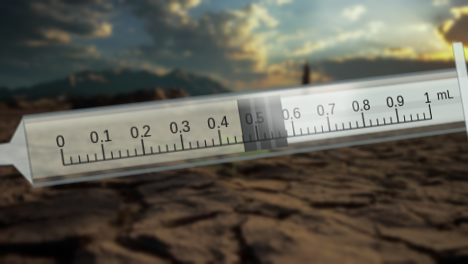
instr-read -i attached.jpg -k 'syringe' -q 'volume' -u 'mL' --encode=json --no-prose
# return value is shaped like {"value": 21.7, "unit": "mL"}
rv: {"value": 0.46, "unit": "mL"}
